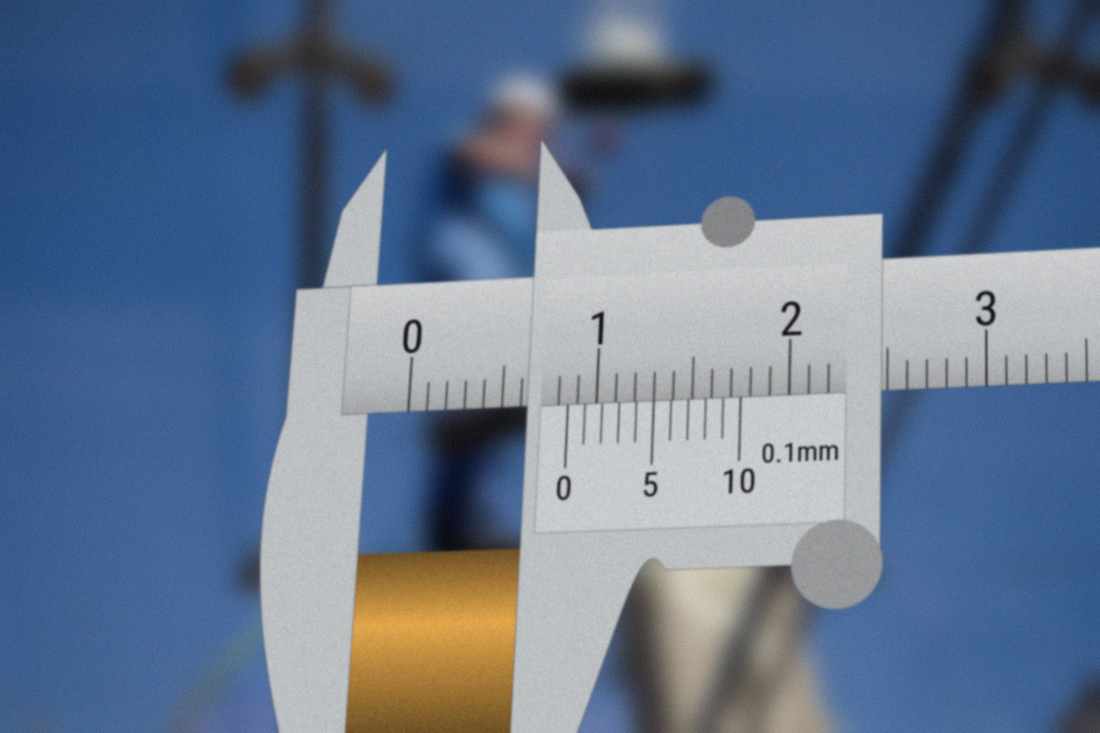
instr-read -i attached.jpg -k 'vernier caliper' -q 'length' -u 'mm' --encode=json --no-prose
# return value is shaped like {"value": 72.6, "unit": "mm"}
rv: {"value": 8.5, "unit": "mm"}
